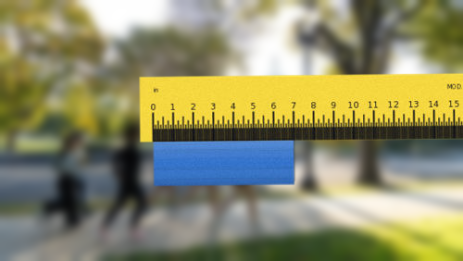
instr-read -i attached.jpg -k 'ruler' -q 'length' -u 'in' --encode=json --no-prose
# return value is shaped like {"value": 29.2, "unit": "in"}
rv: {"value": 7, "unit": "in"}
